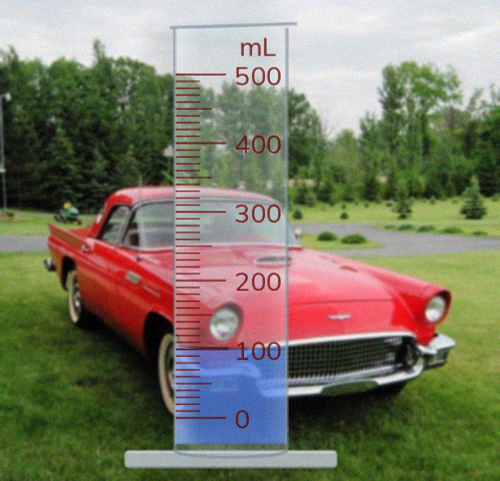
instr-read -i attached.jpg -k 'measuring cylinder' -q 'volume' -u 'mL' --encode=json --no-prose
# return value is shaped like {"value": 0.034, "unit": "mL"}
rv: {"value": 100, "unit": "mL"}
